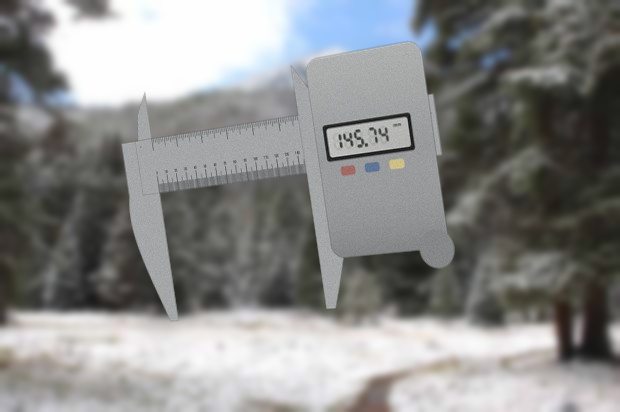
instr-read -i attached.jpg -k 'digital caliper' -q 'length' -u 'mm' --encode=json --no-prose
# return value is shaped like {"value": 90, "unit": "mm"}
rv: {"value": 145.74, "unit": "mm"}
